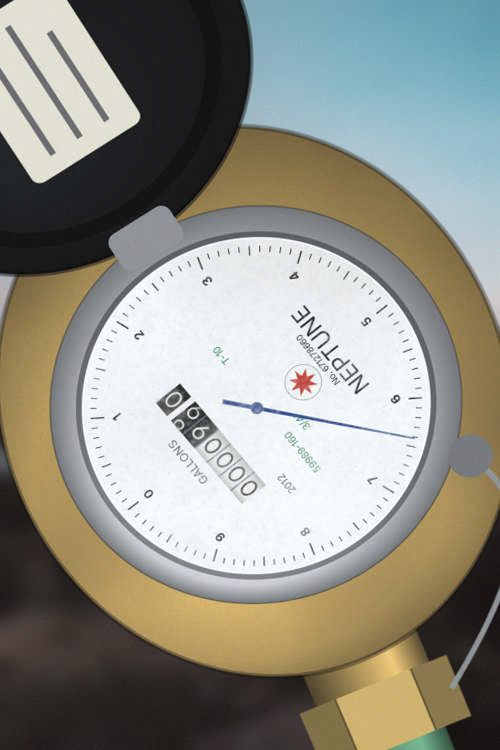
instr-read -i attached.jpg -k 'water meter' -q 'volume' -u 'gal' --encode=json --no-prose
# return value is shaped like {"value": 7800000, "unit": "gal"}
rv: {"value": 986.4, "unit": "gal"}
